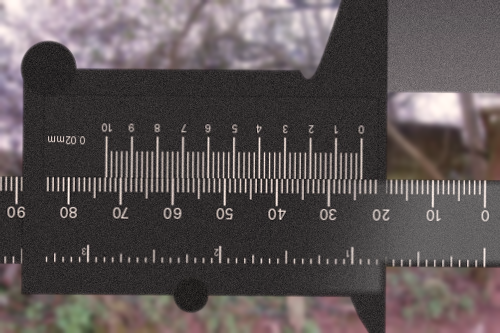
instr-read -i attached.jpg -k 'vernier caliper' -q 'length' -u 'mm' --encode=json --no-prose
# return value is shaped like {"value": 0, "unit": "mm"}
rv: {"value": 23.8, "unit": "mm"}
